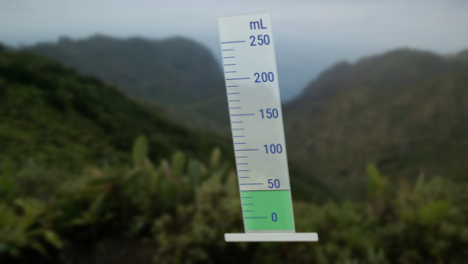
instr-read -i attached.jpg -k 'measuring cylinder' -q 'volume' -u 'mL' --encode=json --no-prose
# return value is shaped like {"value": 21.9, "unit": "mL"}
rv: {"value": 40, "unit": "mL"}
